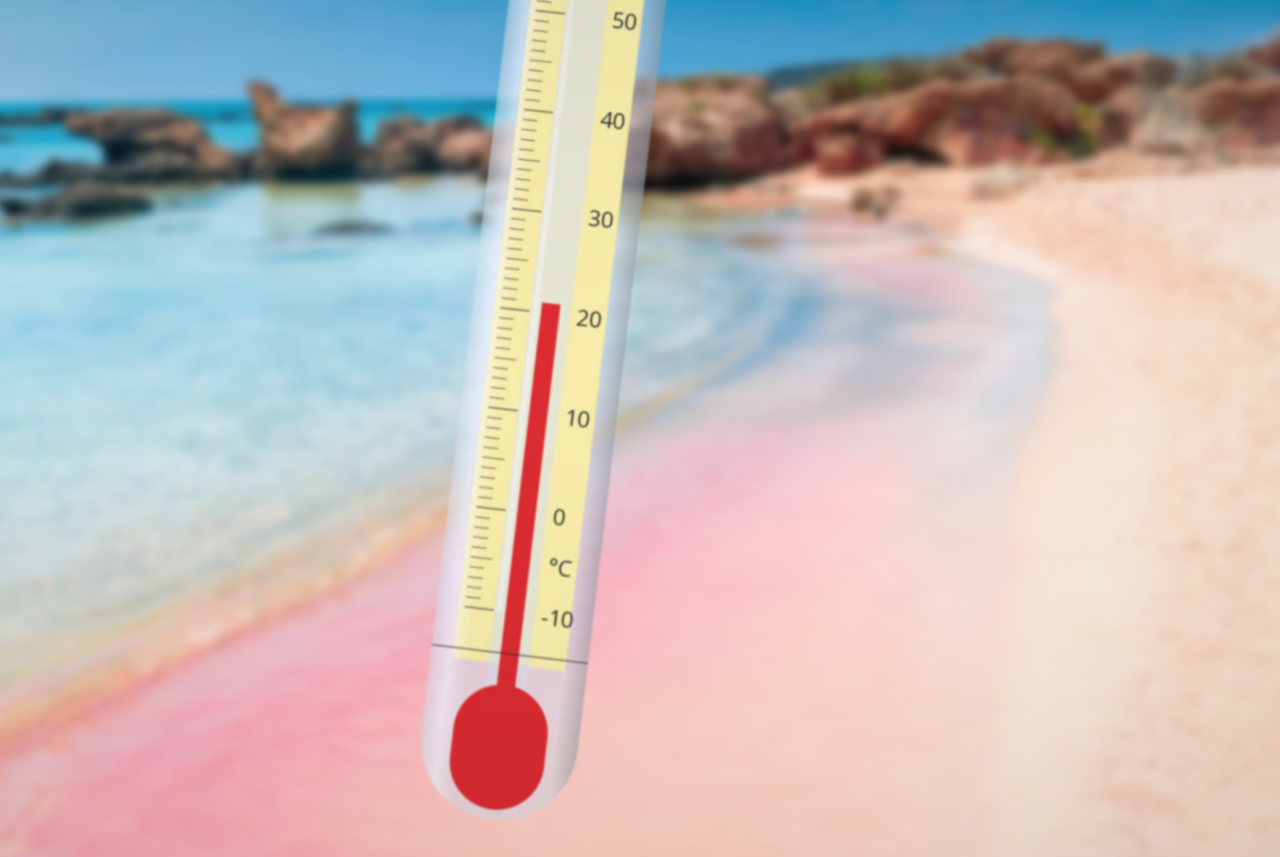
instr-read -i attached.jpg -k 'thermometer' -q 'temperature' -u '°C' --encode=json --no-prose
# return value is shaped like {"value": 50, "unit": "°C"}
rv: {"value": 21, "unit": "°C"}
